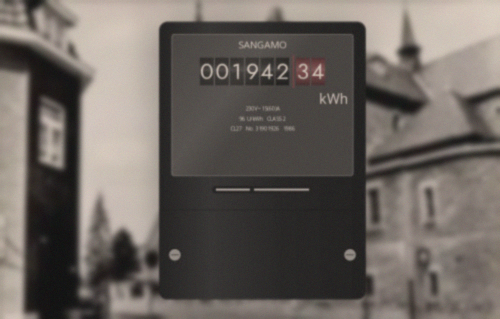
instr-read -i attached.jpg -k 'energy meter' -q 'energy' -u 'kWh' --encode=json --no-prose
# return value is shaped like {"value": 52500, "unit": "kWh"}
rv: {"value": 1942.34, "unit": "kWh"}
